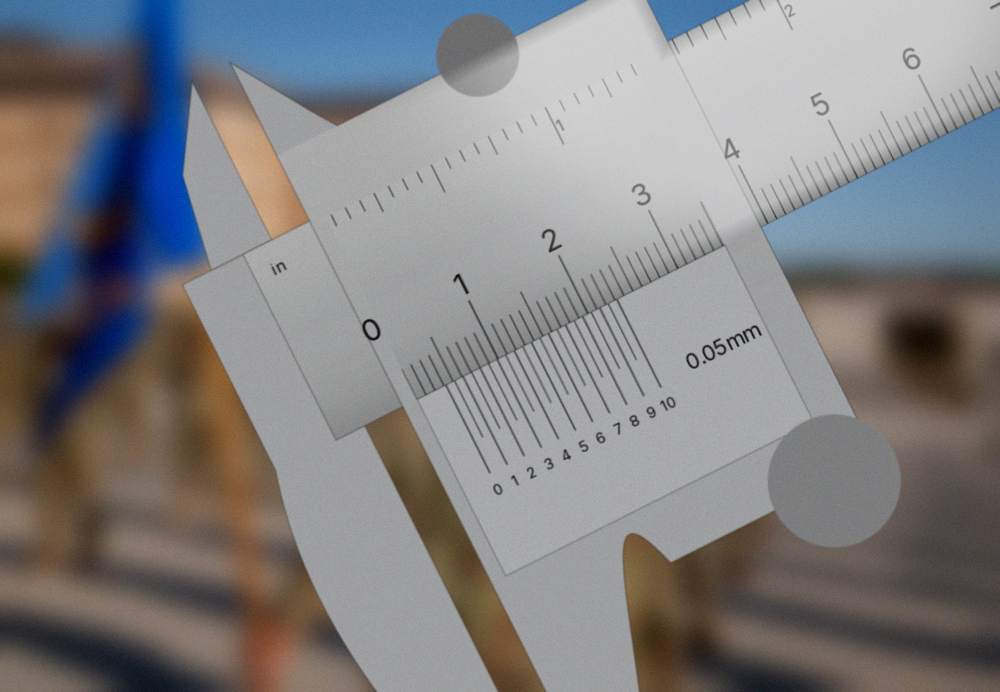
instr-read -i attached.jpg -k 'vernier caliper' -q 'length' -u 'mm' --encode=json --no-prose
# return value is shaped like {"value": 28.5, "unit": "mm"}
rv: {"value": 4.2, "unit": "mm"}
